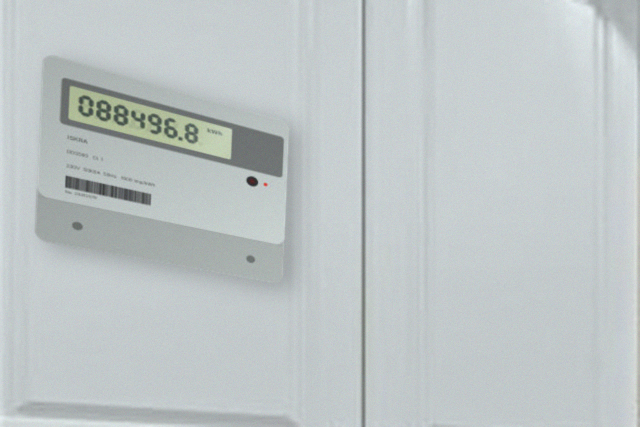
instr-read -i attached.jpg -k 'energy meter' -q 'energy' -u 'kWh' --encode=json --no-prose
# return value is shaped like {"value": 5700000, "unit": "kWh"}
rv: {"value": 88496.8, "unit": "kWh"}
